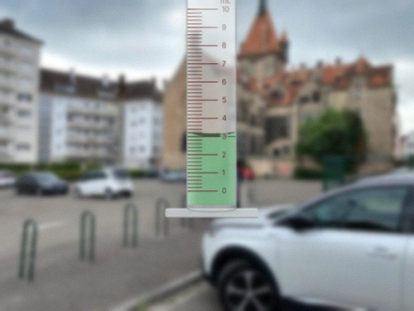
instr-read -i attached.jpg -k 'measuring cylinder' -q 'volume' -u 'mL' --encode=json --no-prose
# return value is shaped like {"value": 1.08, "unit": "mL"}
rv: {"value": 3, "unit": "mL"}
